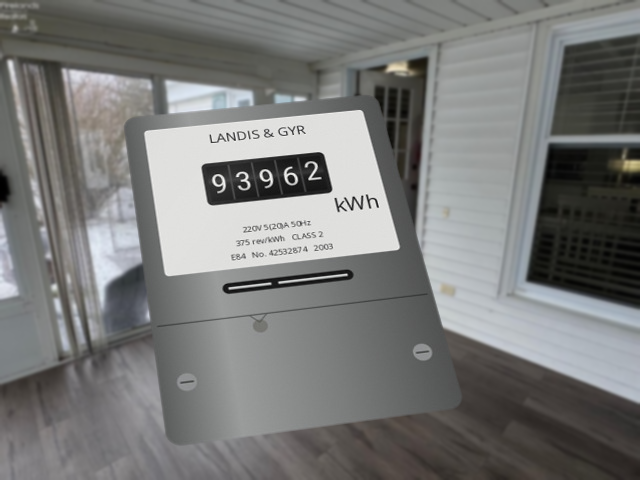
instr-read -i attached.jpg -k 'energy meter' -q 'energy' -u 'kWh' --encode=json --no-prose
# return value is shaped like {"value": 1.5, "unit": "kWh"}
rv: {"value": 93962, "unit": "kWh"}
